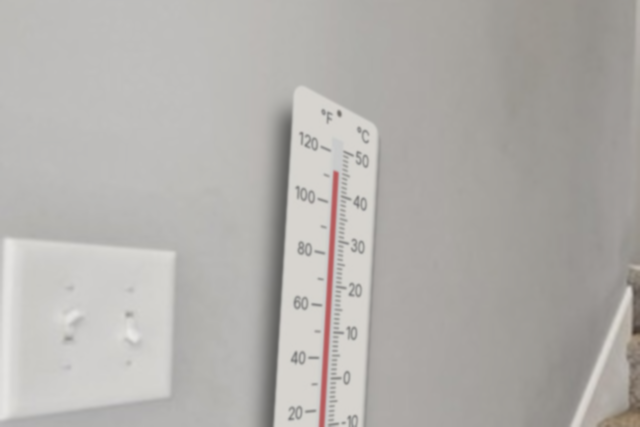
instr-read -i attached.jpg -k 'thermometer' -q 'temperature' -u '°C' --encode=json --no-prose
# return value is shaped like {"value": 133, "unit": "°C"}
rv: {"value": 45, "unit": "°C"}
